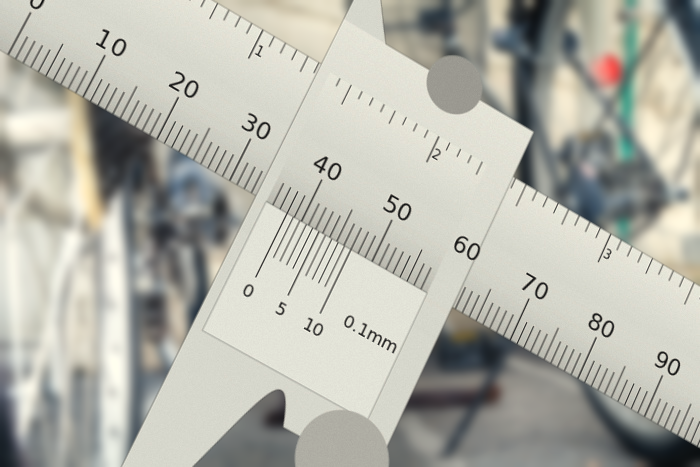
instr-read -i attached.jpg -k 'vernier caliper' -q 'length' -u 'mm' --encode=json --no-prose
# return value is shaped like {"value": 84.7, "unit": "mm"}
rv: {"value": 38.0, "unit": "mm"}
